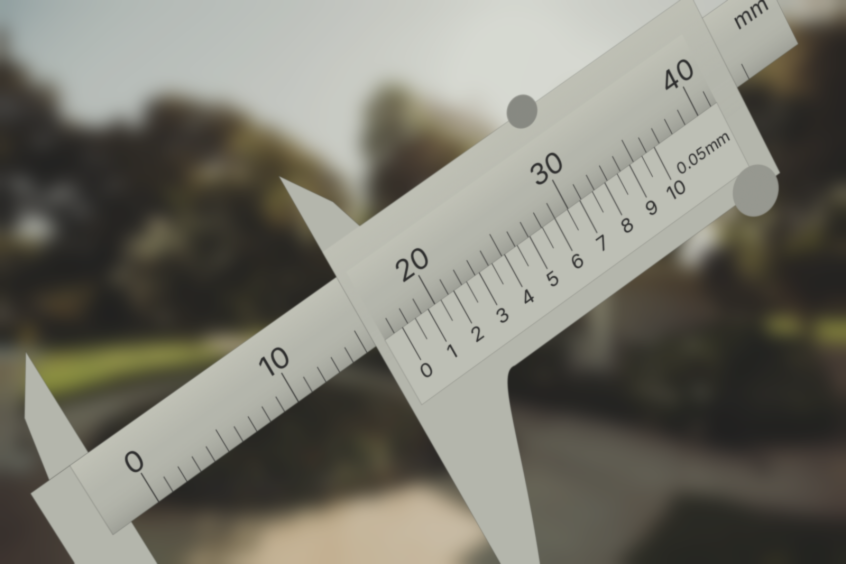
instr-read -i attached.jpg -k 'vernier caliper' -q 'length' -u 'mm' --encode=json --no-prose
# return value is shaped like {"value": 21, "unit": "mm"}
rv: {"value": 17.6, "unit": "mm"}
